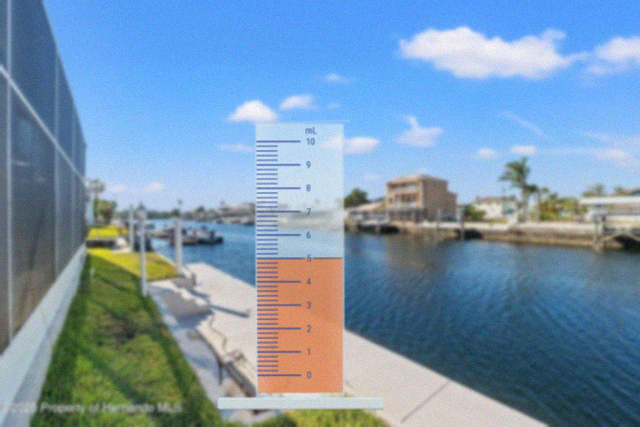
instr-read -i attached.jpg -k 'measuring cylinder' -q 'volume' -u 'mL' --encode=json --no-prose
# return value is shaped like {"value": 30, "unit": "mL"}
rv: {"value": 5, "unit": "mL"}
